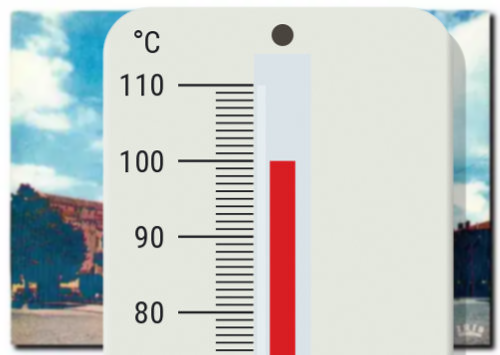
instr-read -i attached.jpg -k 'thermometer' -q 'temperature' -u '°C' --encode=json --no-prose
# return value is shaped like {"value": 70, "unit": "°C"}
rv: {"value": 100, "unit": "°C"}
